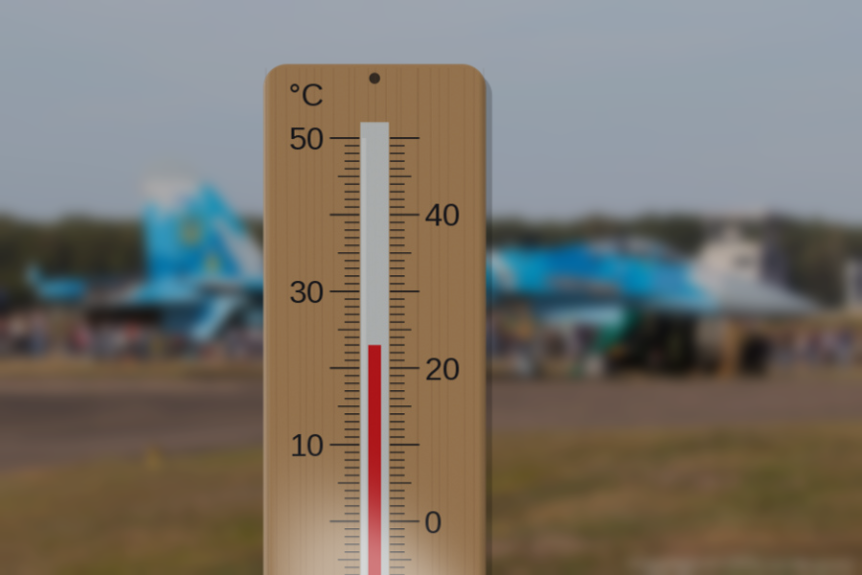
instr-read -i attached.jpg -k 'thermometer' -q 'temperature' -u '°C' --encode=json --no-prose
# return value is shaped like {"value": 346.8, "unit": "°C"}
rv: {"value": 23, "unit": "°C"}
